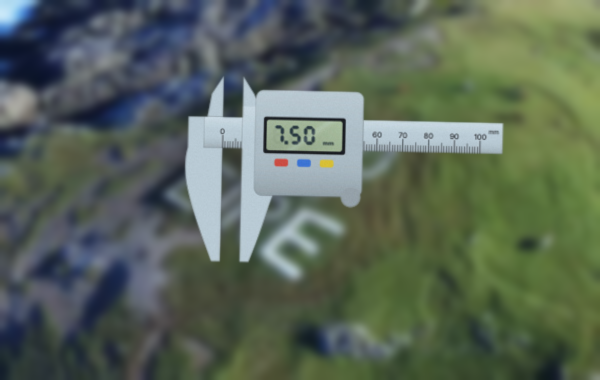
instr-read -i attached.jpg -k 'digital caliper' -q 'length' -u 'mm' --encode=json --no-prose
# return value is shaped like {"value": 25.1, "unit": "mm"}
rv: {"value": 7.50, "unit": "mm"}
